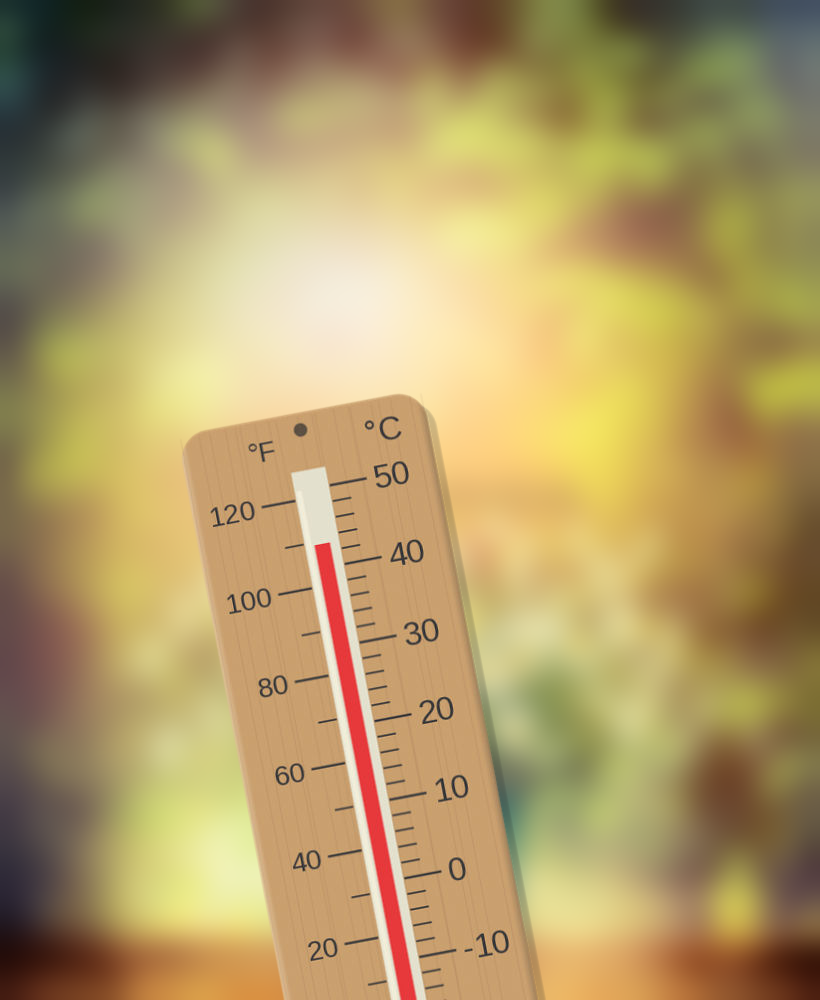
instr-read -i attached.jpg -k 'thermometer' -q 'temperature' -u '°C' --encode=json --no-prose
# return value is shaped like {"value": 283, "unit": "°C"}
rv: {"value": 43, "unit": "°C"}
